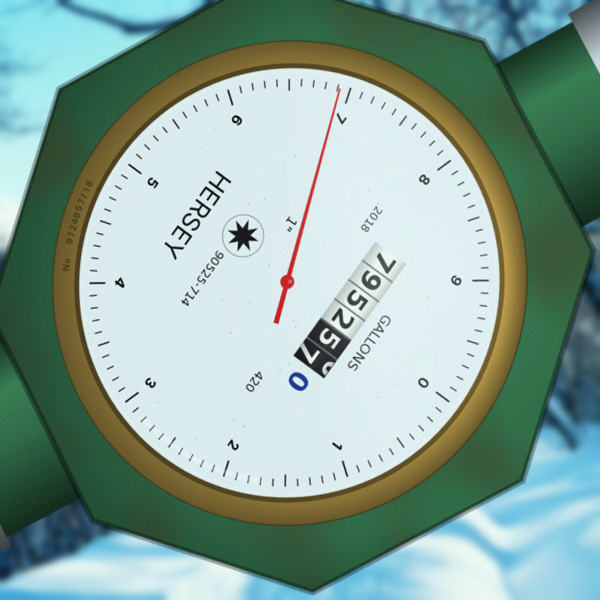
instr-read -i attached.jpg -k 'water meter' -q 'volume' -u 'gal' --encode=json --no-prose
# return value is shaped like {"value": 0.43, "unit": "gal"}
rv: {"value": 7952566.9, "unit": "gal"}
